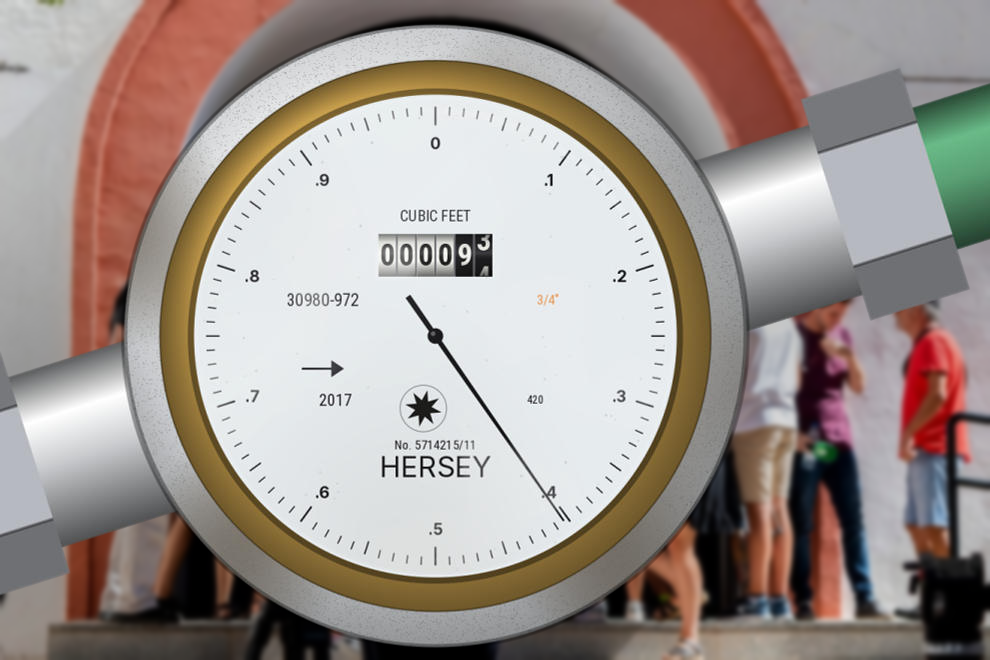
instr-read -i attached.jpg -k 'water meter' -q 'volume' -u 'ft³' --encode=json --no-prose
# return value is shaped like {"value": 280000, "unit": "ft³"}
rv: {"value": 93.40, "unit": "ft³"}
